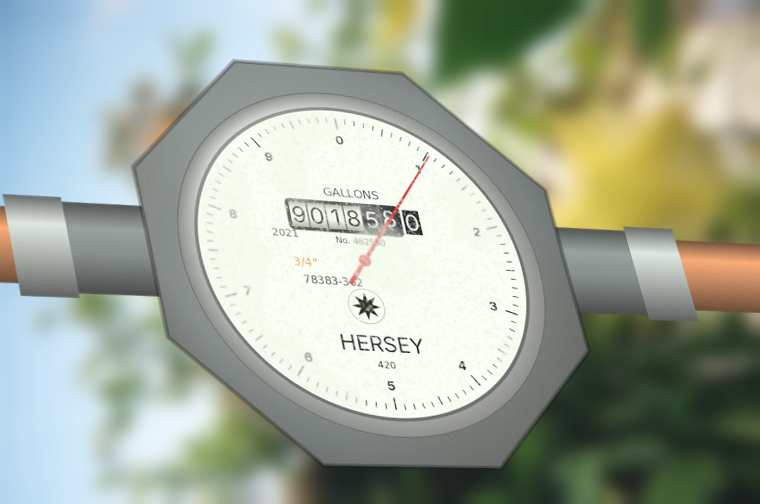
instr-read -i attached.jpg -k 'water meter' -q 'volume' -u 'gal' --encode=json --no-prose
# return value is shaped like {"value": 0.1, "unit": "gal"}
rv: {"value": 9018581.0, "unit": "gal"}
